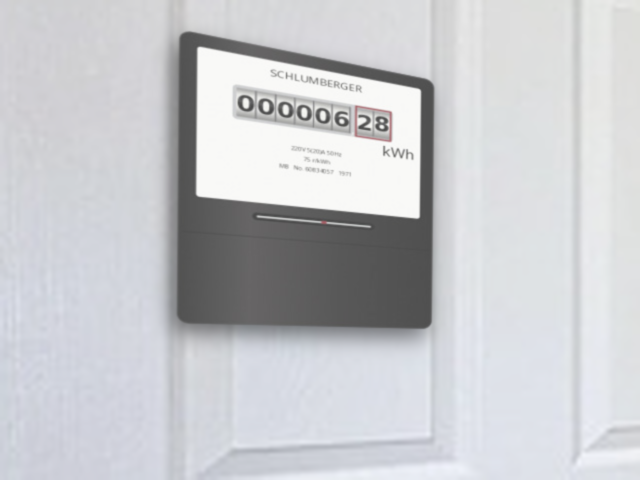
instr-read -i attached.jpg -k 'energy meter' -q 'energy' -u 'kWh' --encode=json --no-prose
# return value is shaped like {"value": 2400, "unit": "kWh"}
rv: {"value": 6.28, "unit": "kWh"}
